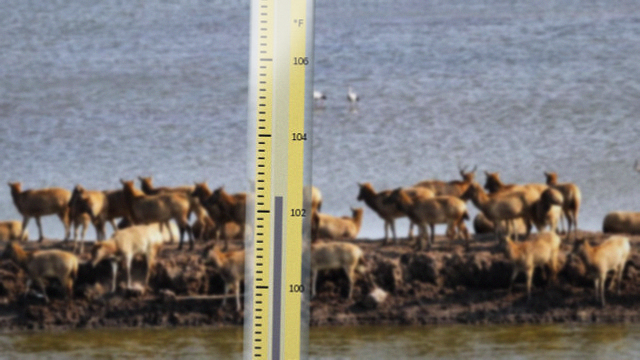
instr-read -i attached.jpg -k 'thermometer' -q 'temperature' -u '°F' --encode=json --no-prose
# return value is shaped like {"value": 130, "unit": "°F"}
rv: {"value": 102.4, "unit": "°F"}
